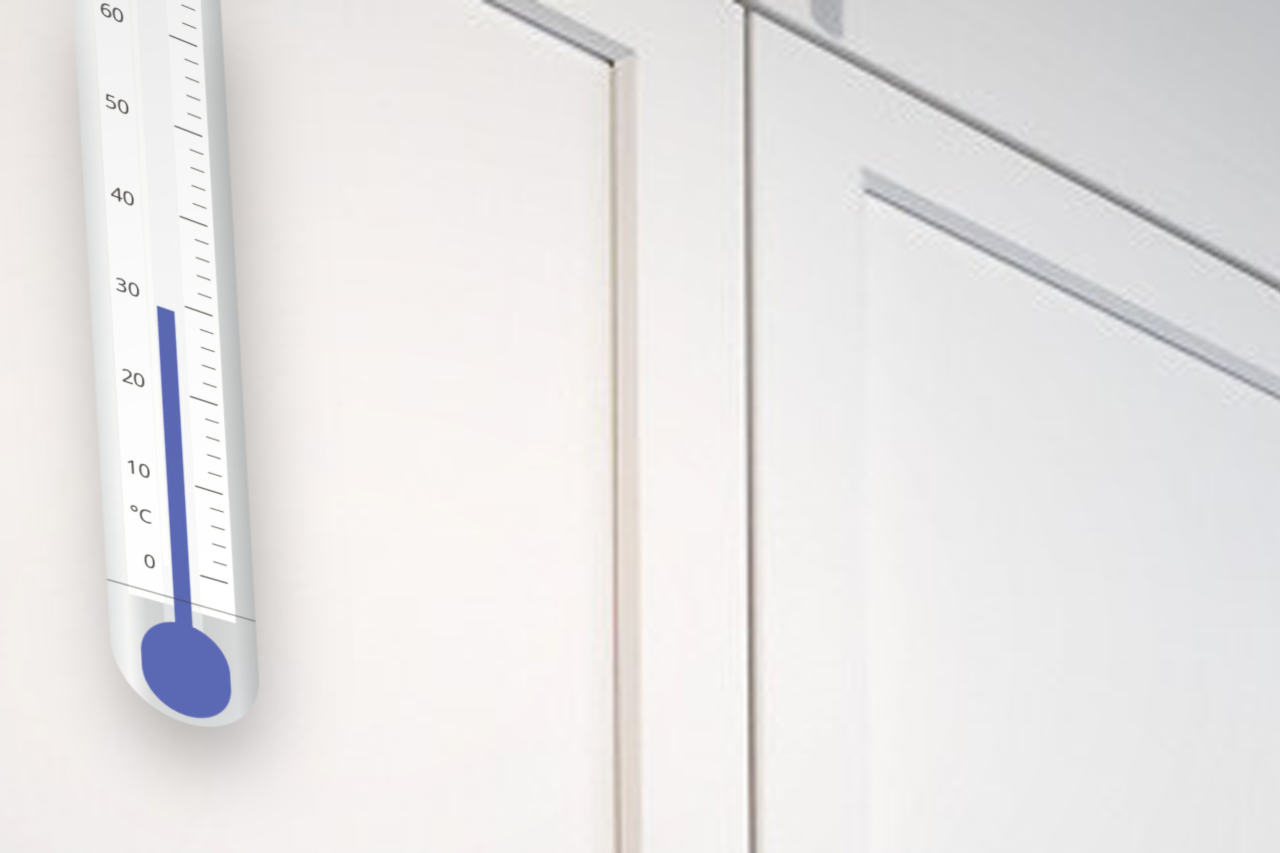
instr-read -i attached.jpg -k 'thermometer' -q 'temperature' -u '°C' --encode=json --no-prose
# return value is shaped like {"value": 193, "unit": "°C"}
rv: {"value": 29, "unit": "°C"}
